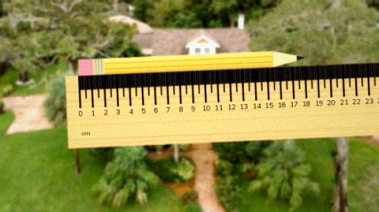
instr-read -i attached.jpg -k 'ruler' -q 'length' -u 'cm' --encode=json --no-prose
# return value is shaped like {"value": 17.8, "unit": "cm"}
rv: {"value": 18, "unit": "cm"}
